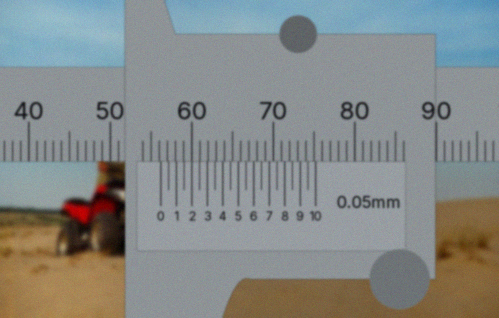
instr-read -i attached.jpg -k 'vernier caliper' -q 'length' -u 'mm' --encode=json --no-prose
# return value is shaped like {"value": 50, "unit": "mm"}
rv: {"value": 56.2, "unit": "mm"}
